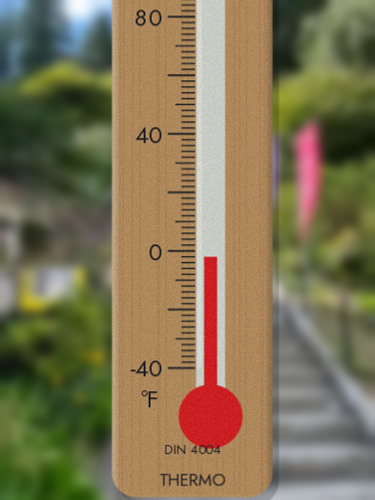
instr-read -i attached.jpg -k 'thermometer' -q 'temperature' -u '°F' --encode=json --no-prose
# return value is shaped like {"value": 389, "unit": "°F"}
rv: {"value": -2, "unit": "°F"}
